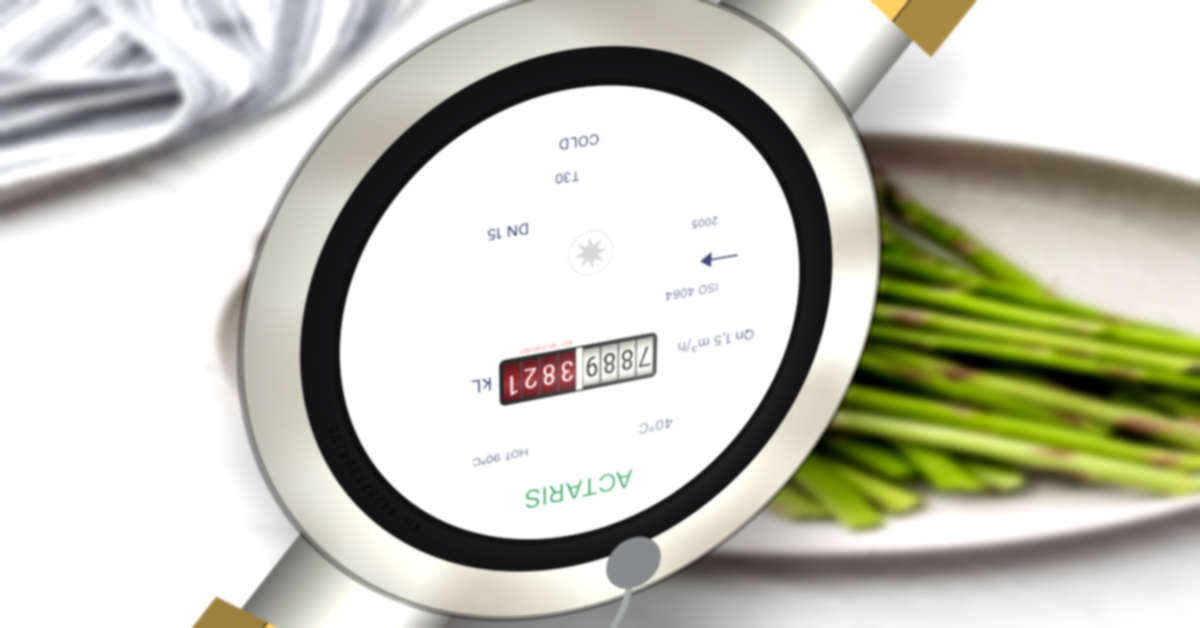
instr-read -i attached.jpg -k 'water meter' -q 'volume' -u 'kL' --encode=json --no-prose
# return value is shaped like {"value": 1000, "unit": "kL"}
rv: {"value": 7889.3821, "unit": "kL"}
